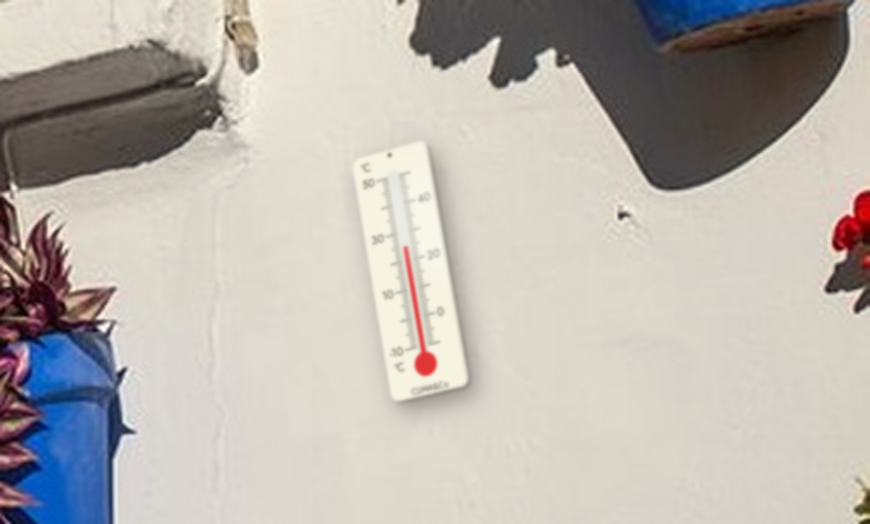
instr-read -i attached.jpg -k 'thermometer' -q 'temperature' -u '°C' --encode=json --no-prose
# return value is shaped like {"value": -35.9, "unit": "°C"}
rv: {"value": 25, "unit": "°C"}
